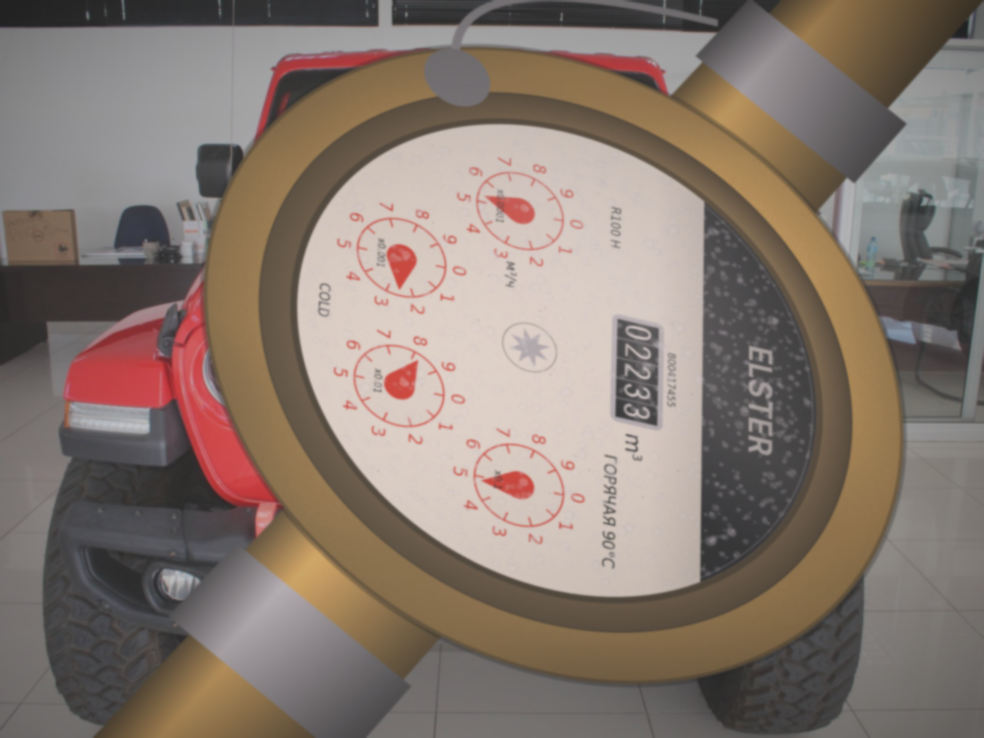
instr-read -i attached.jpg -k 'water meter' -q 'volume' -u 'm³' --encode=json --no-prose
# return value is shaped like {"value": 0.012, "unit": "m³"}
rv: {"value": 2233.4825, "unit": "m³"}
